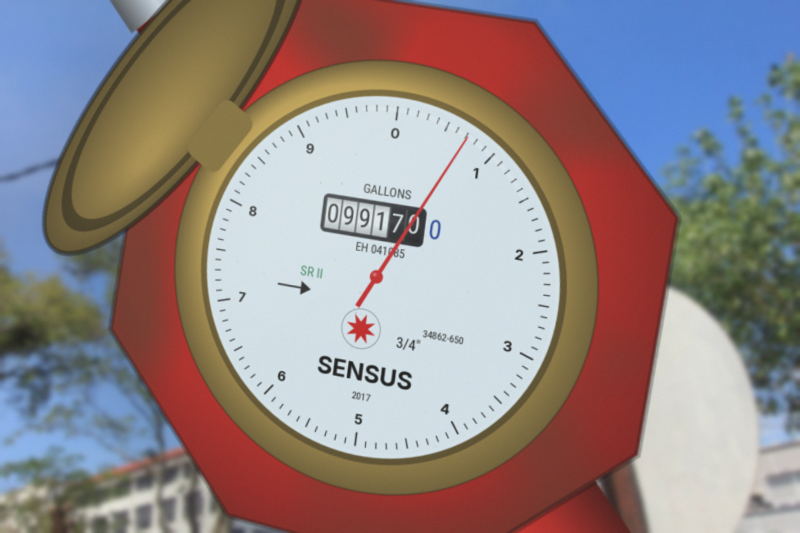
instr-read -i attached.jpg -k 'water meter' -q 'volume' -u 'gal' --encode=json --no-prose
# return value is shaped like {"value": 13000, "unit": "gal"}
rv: {"value": 991700.7, "unit": "gal"}
